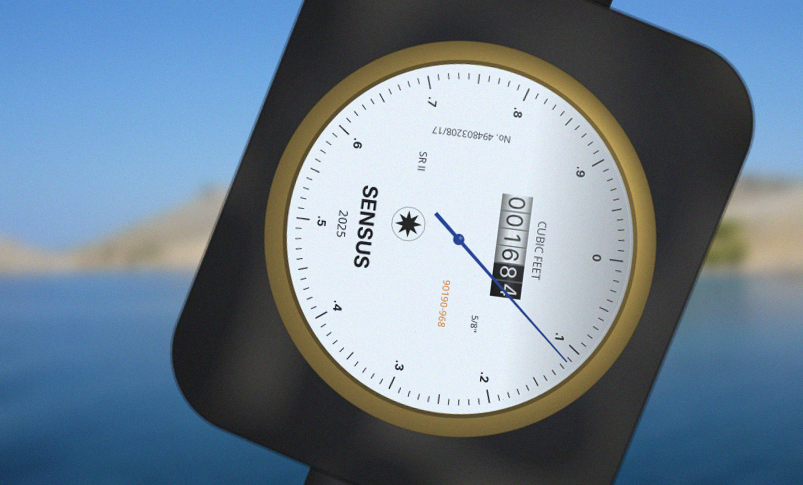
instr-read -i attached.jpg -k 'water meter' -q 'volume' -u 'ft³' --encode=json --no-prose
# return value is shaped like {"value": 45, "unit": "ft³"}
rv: {"value": 1684.11, "unit": "ft³"}
